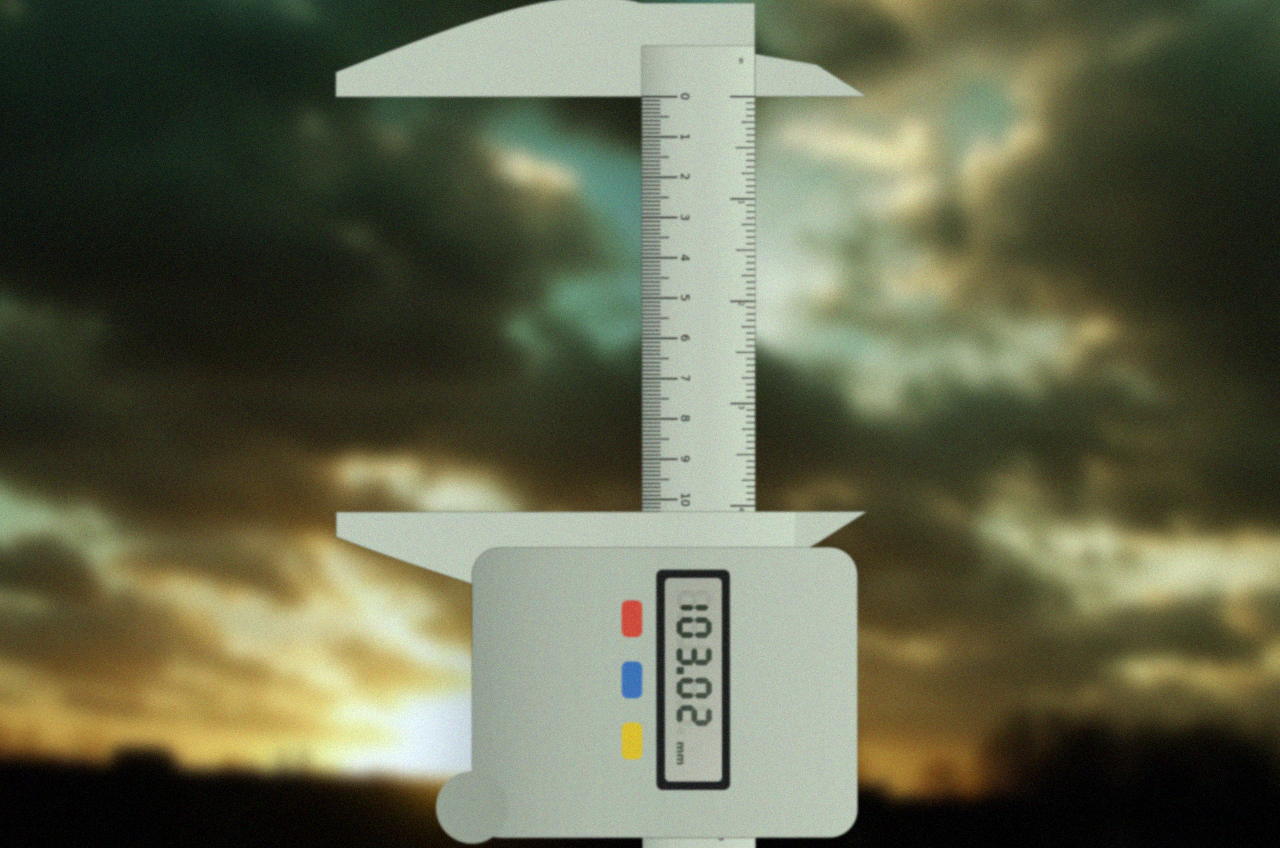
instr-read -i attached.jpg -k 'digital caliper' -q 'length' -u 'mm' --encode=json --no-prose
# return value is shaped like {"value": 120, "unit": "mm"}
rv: {"value": 103.02, "unit": "mm"}
